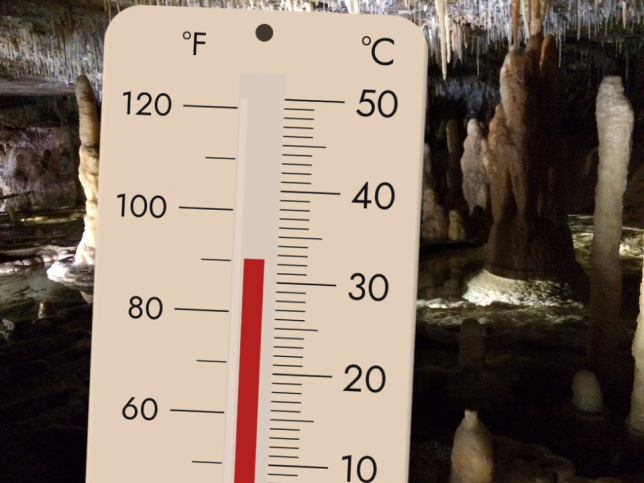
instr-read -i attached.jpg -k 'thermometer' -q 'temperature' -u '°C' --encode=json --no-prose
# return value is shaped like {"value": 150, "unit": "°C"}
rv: {"value": 32.5, "unit": "°C"}
